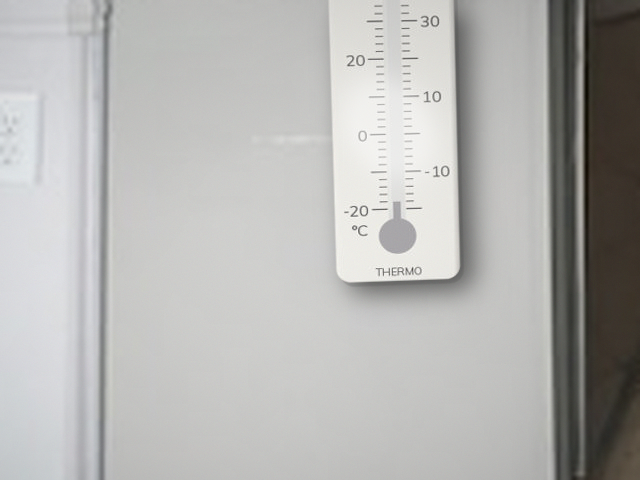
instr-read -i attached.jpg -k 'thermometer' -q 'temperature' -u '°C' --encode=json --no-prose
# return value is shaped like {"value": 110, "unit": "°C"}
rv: {"value": -18, "unit": "°C"}
